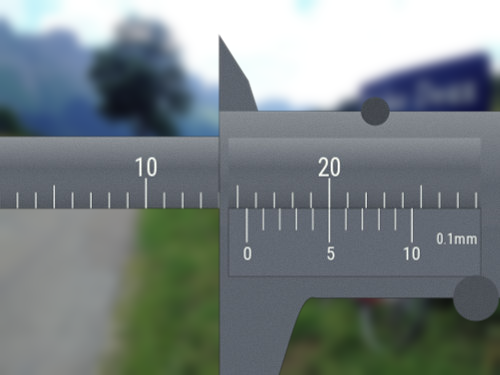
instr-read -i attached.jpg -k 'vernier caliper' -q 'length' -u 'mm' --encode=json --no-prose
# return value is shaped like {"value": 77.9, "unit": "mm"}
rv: {"value": 15.5, "unit": "mm"}
